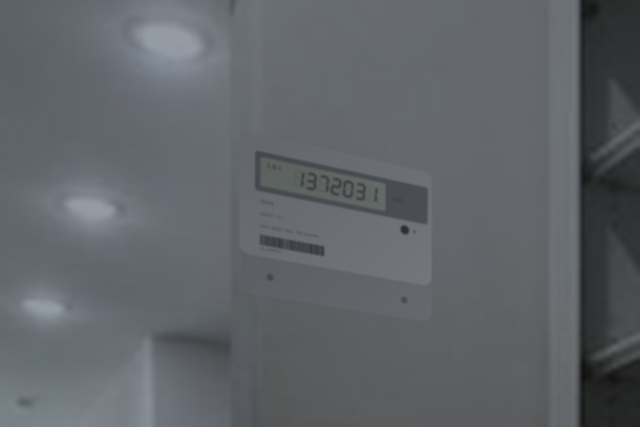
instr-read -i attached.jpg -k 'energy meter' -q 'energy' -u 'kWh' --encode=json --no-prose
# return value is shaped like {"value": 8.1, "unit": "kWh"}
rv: {"value": 1372031, "unit": "kWh"}
